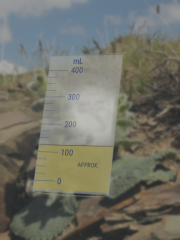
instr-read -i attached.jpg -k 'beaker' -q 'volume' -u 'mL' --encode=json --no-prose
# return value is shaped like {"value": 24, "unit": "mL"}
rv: {"value": 125, "unit": "mL"}
